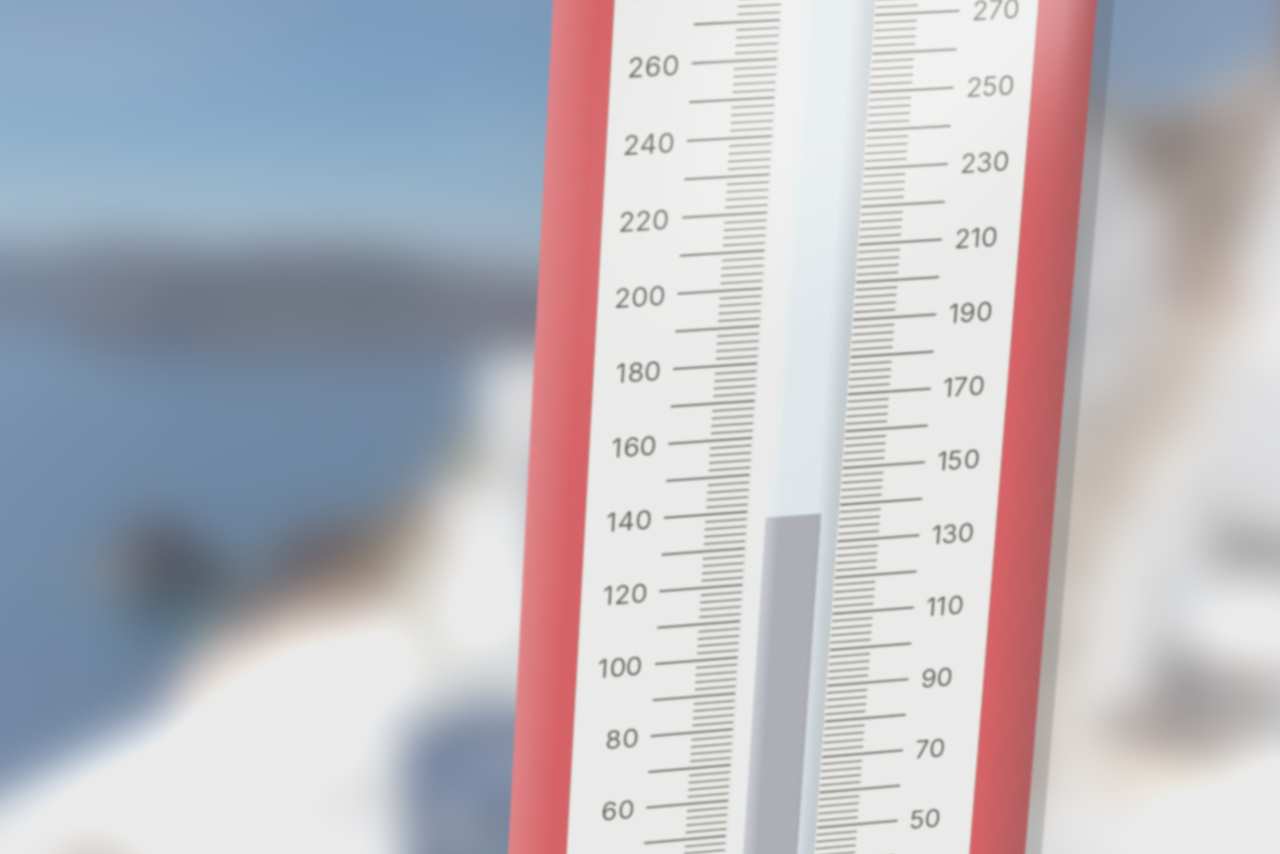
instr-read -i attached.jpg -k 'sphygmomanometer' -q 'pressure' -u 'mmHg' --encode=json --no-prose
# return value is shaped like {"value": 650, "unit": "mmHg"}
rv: {"value": 138, "unit": "mmHg"}
